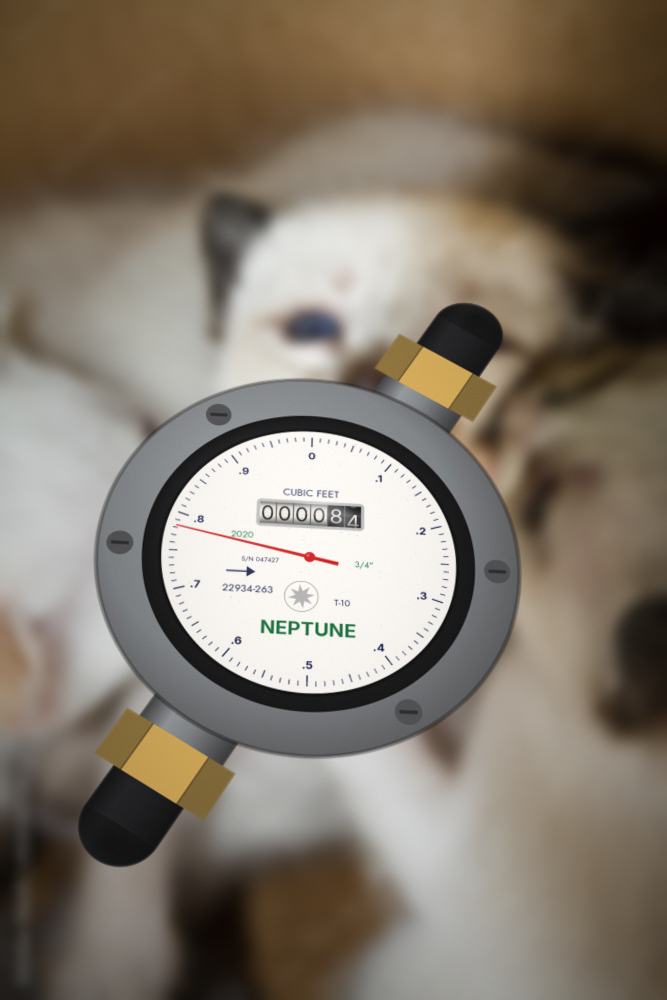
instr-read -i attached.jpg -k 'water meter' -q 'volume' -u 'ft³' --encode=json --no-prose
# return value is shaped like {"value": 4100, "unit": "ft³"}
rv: {"value": 83.78, "unit": "ft³"}
